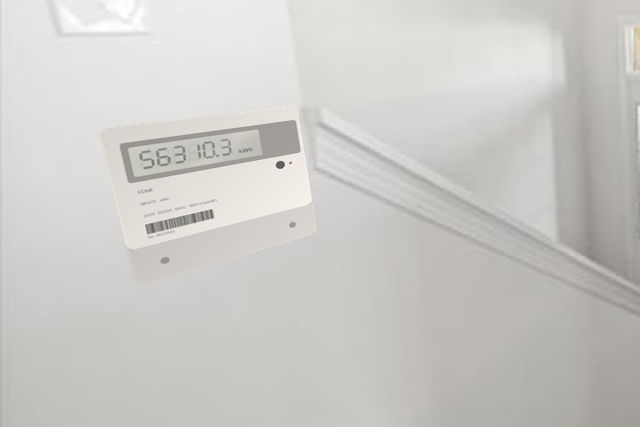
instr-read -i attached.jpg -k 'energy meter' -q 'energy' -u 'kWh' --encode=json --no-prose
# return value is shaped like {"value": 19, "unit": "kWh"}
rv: {"value": 56310.3, "unit": "kWh"}
